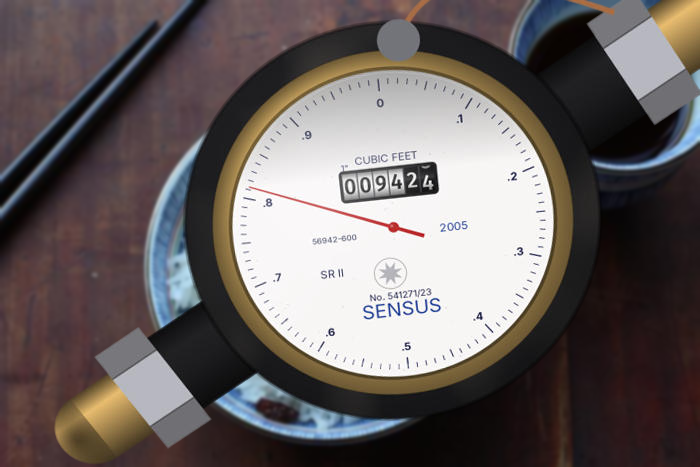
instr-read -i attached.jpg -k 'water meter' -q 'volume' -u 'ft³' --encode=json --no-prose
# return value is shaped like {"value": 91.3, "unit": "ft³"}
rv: {"value": 9423.81, "unit": "ft³"}
